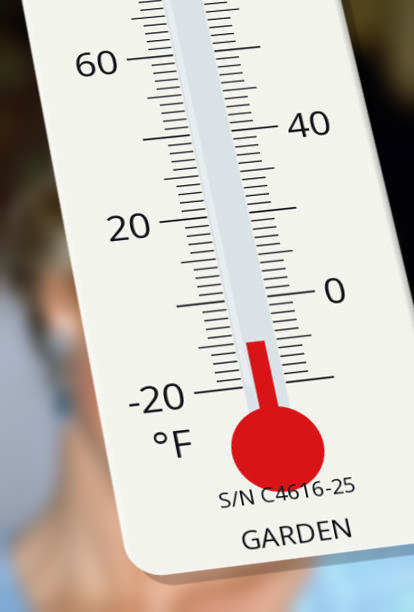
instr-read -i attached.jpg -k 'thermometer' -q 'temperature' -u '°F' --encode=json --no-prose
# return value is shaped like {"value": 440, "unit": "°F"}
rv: {"value": -10, "unit": "°F"}
